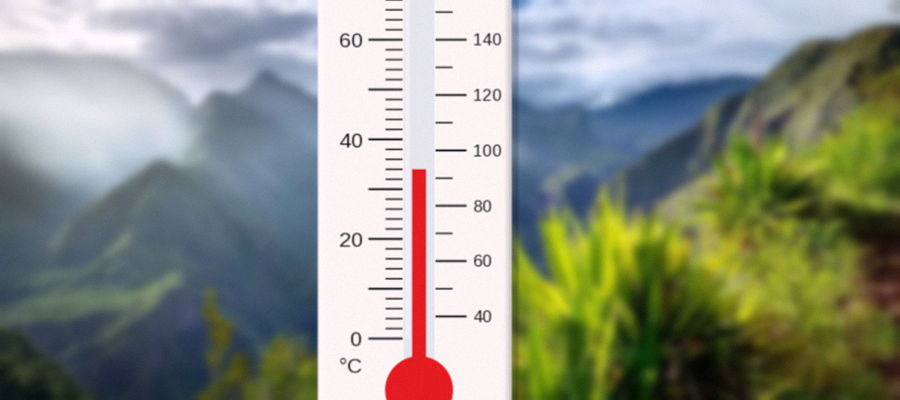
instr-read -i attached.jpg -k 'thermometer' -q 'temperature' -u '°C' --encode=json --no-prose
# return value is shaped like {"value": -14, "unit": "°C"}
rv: {"value": 34, "unit": "°C"}
